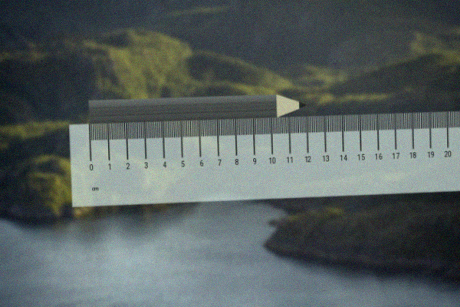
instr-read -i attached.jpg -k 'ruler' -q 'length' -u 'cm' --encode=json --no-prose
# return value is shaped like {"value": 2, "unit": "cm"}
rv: {"value": 12, "unit": "cm"}
